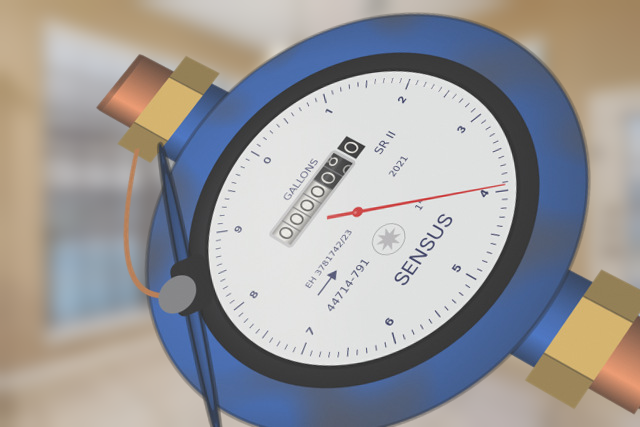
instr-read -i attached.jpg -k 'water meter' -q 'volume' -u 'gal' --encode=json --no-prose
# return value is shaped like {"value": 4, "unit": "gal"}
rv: {"value": 83.9, "unit": "gal"}
